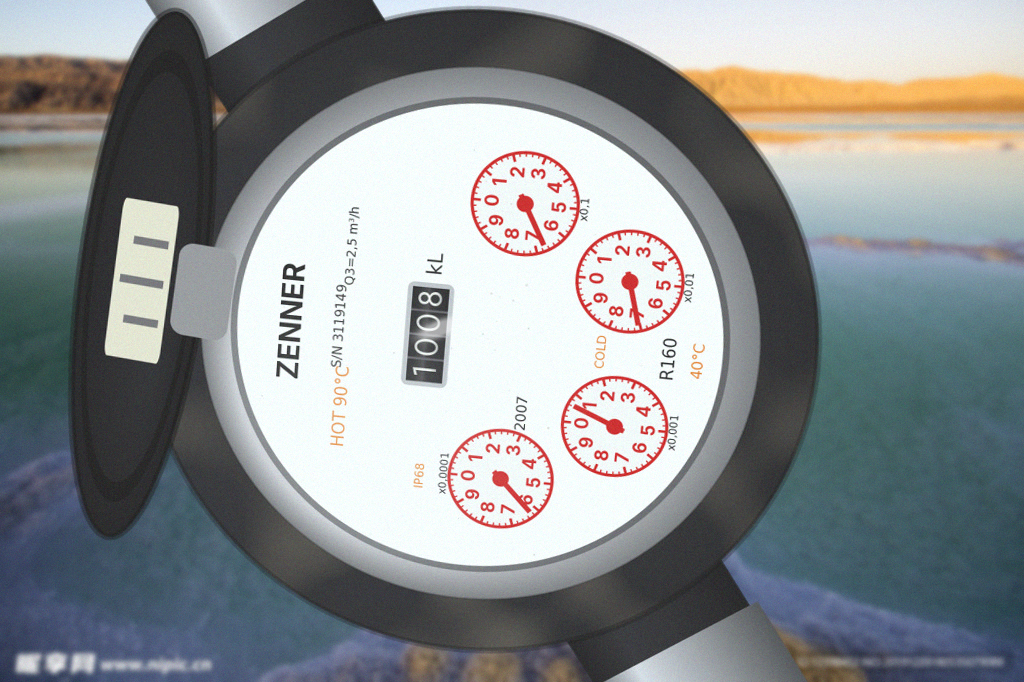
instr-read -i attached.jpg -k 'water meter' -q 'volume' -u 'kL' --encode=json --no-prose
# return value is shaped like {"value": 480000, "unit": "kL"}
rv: {"value": 1008.6706, "unit": "kL"}
